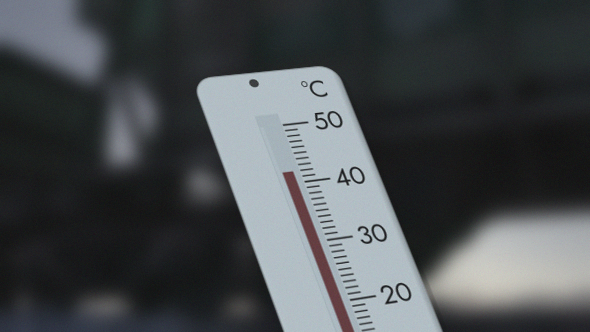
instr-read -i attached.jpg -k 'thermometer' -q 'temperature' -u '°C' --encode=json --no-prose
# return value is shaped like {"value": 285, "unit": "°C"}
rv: {"value": 42, "unit": "°C"}
